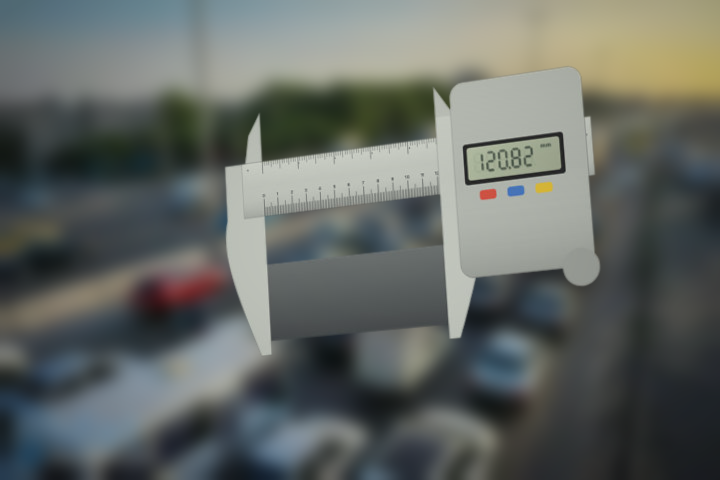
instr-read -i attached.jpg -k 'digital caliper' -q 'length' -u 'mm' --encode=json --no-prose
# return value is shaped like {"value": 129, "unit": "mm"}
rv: {"value": 120.82, "unit": "mm"}
